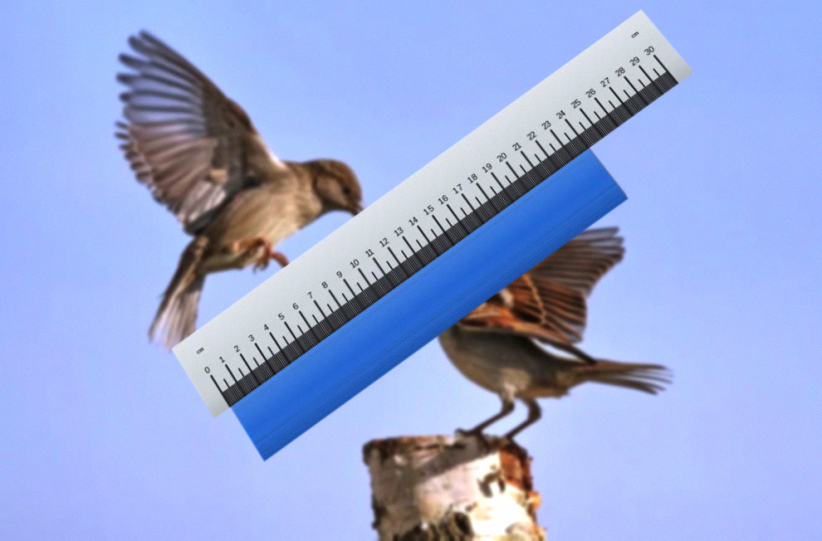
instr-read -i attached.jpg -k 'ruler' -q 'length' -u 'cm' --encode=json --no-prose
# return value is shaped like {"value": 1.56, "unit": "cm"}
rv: {"value": 24, "unit": "cm"}
